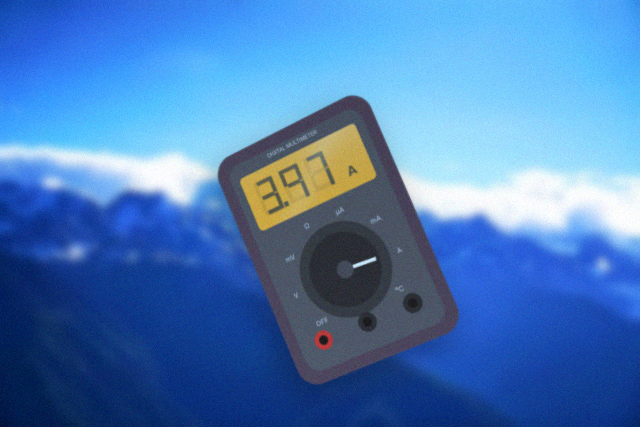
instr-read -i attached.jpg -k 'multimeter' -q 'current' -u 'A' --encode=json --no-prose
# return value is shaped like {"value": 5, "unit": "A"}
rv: {"value": 3.97, "unit": "A"}
